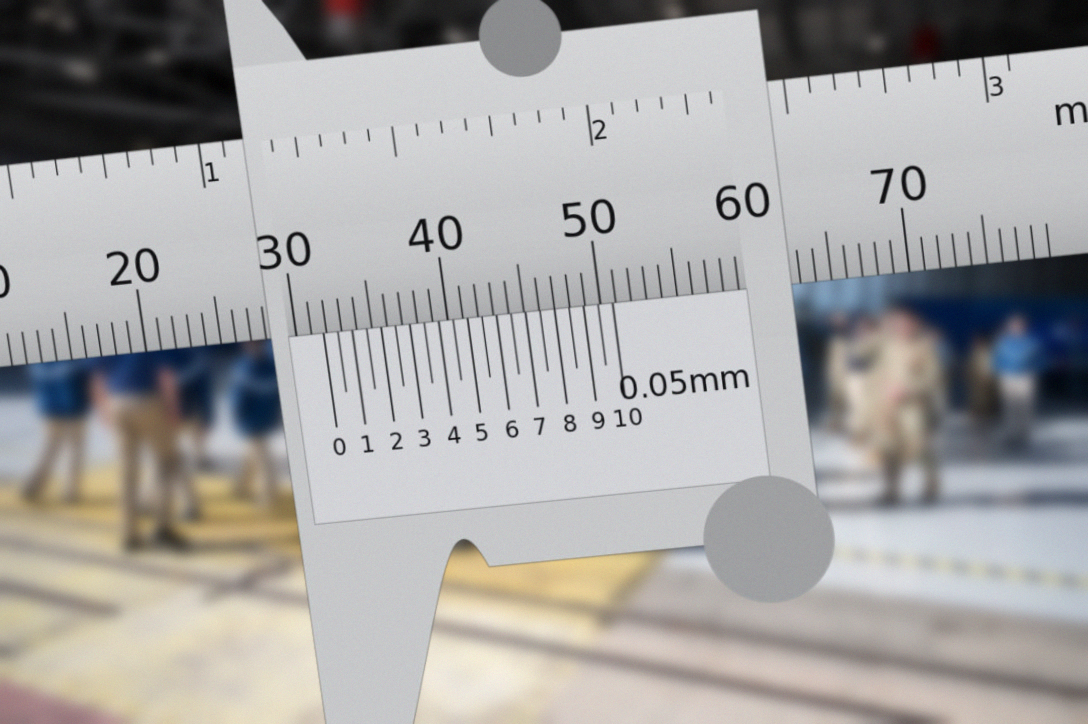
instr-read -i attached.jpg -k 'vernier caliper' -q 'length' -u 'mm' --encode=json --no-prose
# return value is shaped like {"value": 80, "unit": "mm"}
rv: {"value": 31.8, "unit": "mm"}
